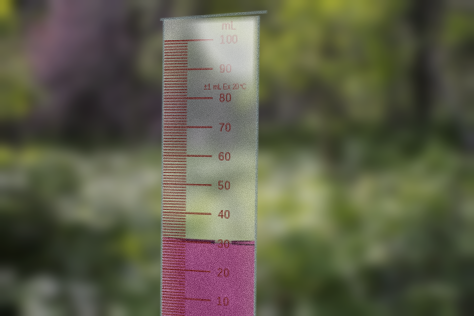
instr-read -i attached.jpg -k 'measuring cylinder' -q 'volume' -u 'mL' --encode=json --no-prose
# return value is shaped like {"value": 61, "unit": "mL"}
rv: {"value": 30, "unit": "mL"}
